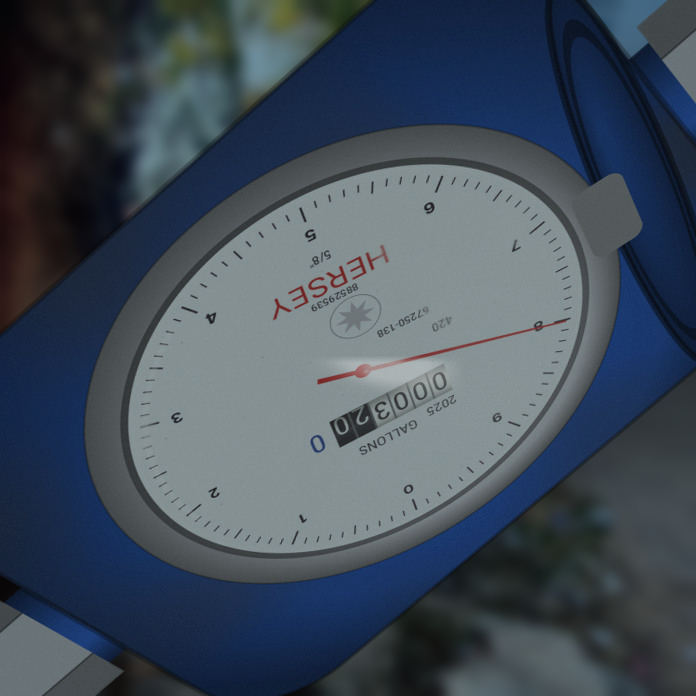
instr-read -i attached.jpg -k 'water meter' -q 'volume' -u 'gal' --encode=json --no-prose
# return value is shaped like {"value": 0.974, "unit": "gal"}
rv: {"value": 3198.0, "unit": "gal"}
